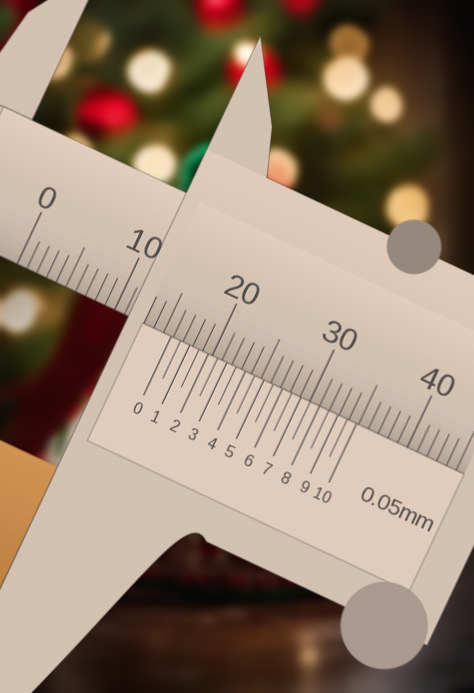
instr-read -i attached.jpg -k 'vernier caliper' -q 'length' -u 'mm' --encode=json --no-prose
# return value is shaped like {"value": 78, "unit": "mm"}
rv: {"value": 15.8, "unit": "mm"}
